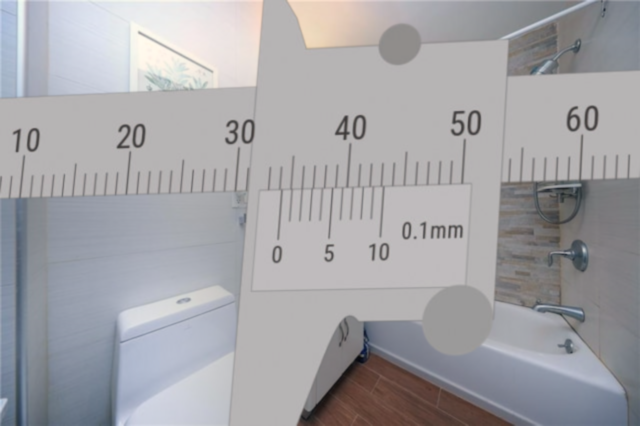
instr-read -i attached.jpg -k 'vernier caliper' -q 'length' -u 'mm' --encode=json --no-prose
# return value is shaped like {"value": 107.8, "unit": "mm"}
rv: {"value": 34.2, "unit": "mm"}
